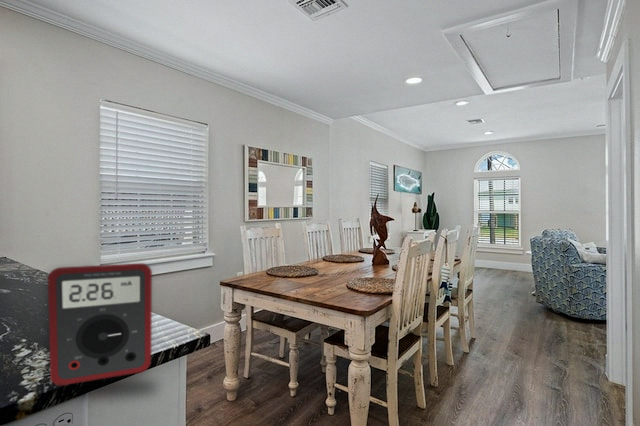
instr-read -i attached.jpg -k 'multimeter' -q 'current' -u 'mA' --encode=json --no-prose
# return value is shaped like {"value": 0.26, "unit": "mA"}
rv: {"value": 2.26, "unit": "mA"}
